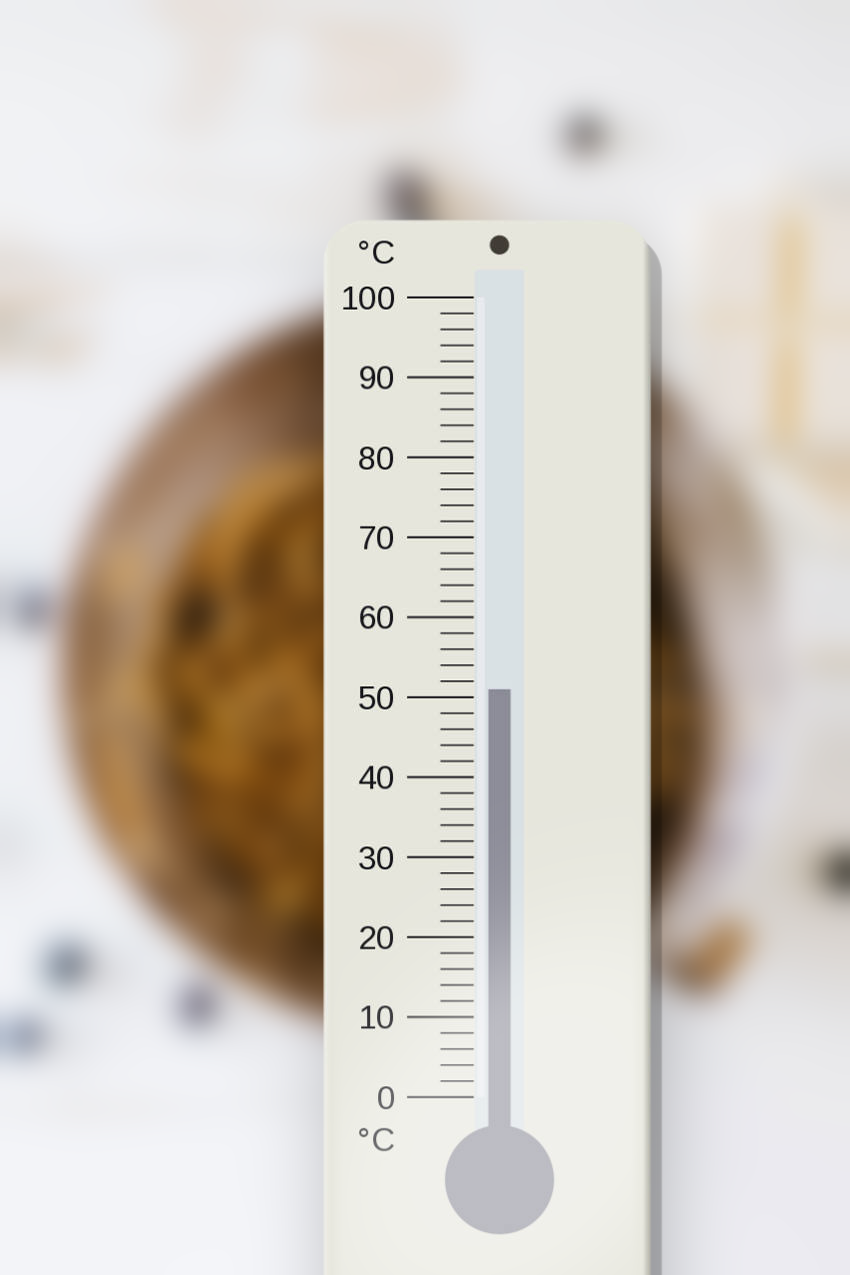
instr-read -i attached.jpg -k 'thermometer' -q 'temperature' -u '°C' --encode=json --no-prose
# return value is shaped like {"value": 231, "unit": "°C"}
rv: {"value": 51, "unit": "°C"}
